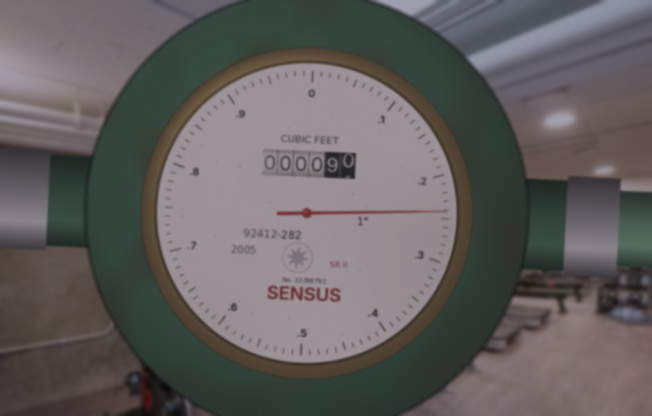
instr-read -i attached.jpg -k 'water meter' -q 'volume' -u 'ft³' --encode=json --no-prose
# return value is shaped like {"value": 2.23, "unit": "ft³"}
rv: {"value": 90.24, "unit": "ft³"}
